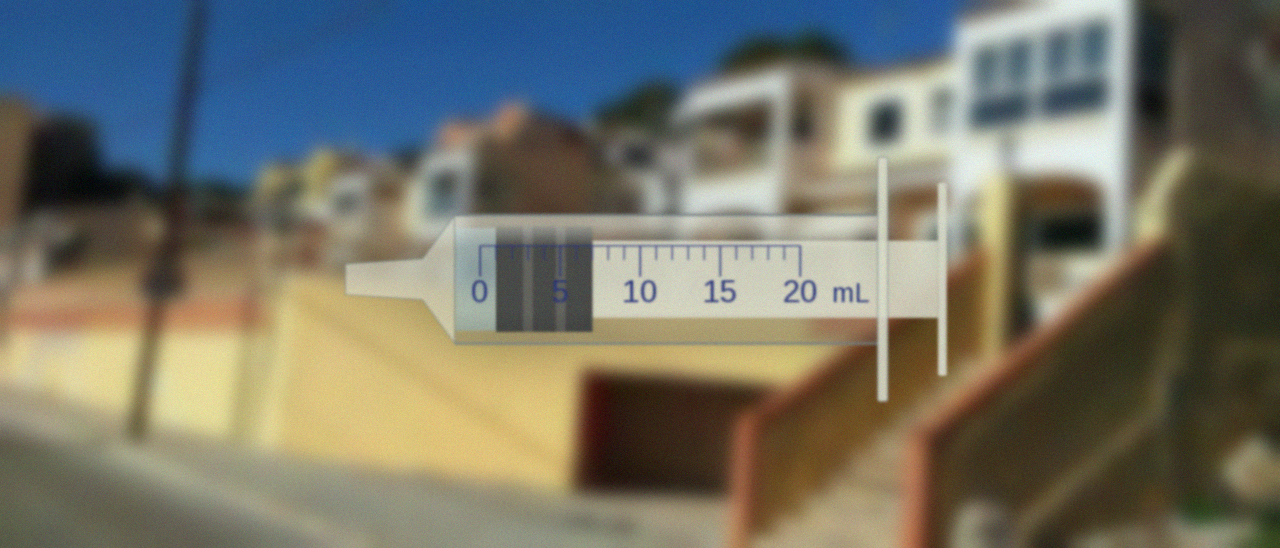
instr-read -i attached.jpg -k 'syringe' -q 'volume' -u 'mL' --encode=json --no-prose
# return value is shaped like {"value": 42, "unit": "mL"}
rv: {"value": 1, "unit": "mL"}
